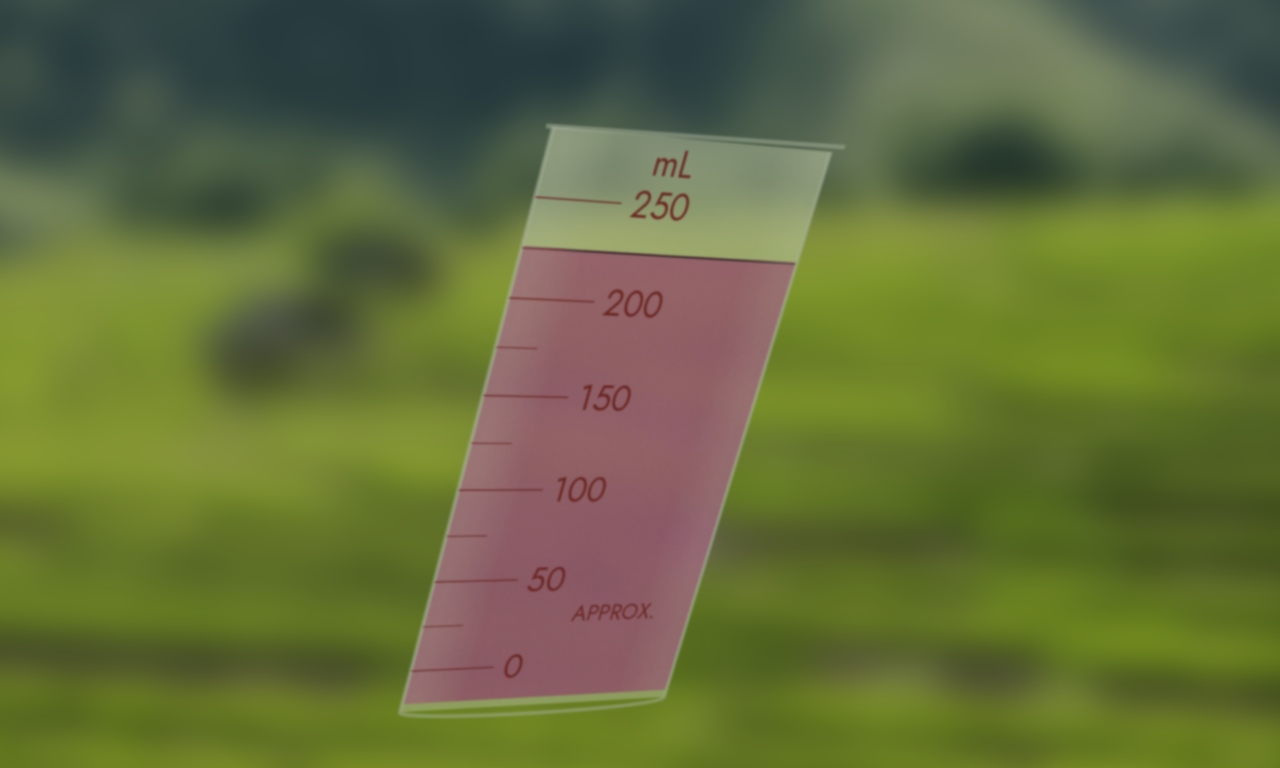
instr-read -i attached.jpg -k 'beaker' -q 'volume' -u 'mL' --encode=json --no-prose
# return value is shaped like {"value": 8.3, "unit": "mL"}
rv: {"value": 225, "unit": "mL"}
